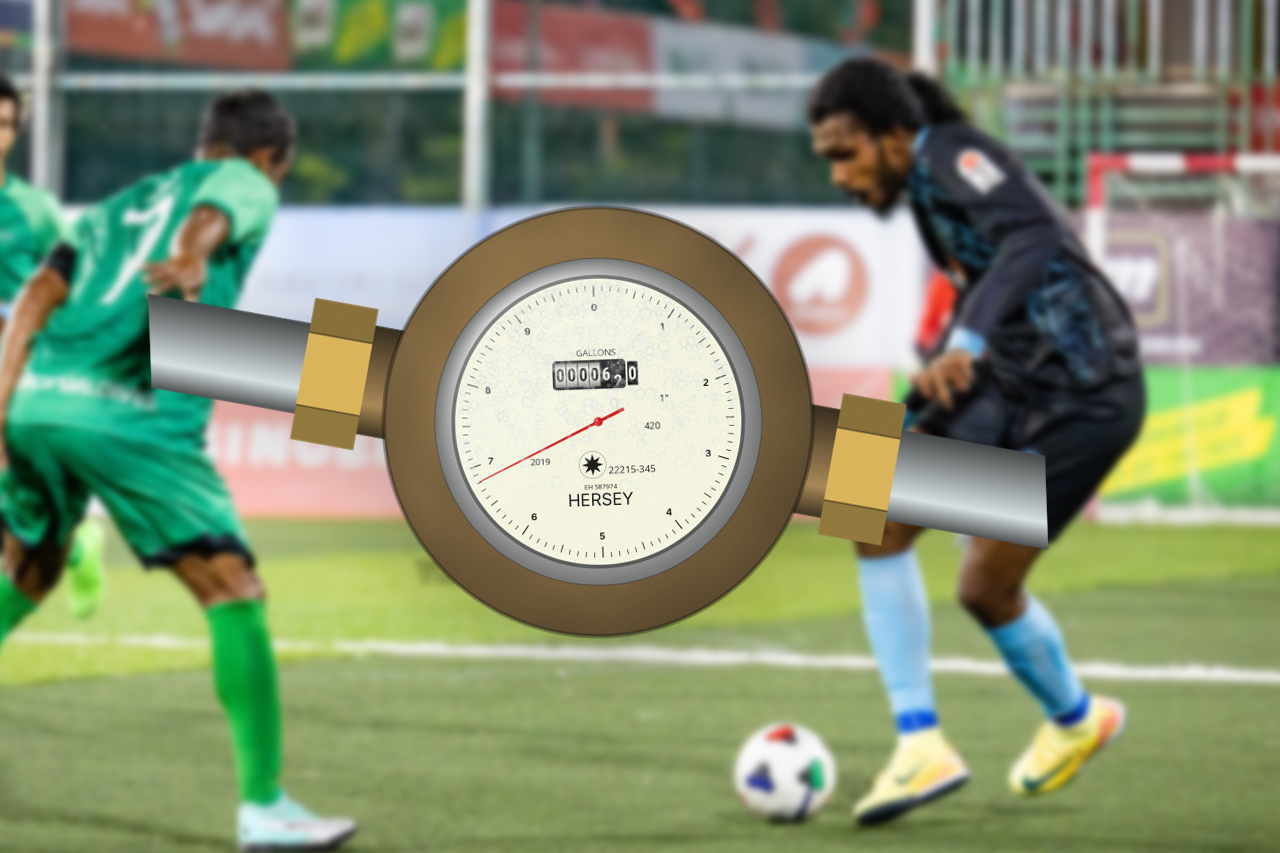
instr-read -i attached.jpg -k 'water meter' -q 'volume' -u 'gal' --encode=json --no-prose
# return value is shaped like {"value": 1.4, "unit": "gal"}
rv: {"value": 616.8, "unit": "gal"}
